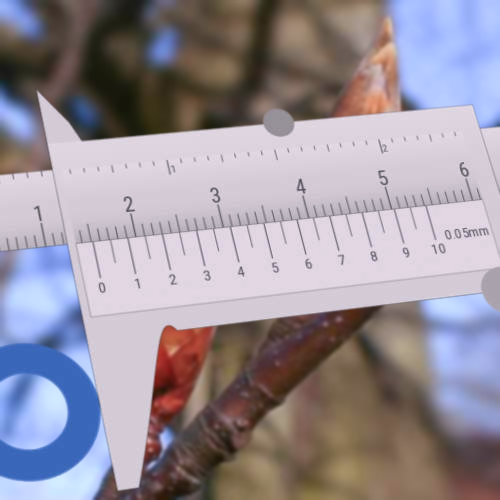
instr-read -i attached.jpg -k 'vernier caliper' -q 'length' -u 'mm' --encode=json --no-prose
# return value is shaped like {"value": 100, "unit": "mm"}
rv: {"value": 15.2, "unit": "mm"}
